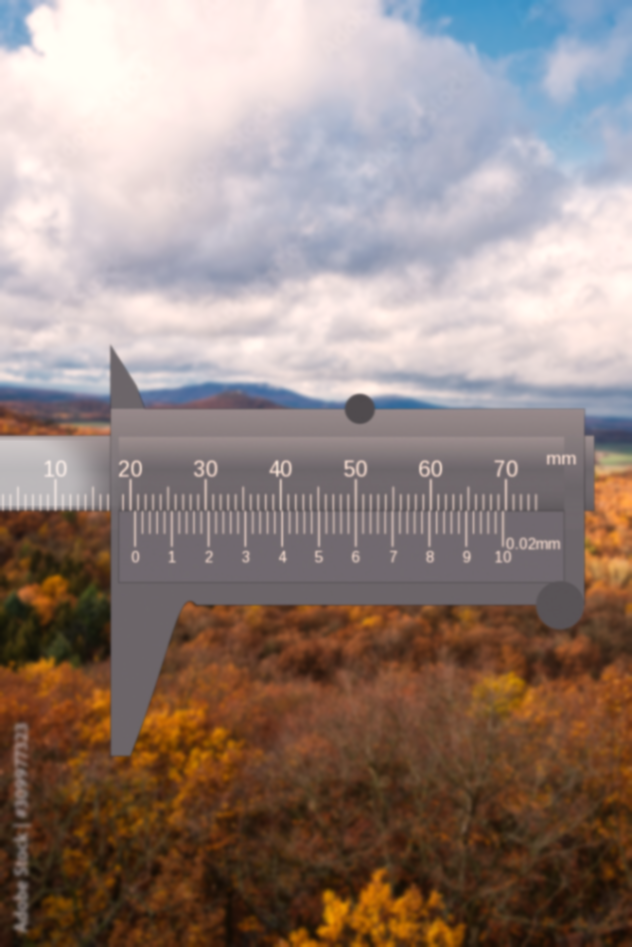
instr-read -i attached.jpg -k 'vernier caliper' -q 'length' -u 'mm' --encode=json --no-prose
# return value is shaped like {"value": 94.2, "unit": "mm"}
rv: {"value": 20.6, "unit": "mm"}
